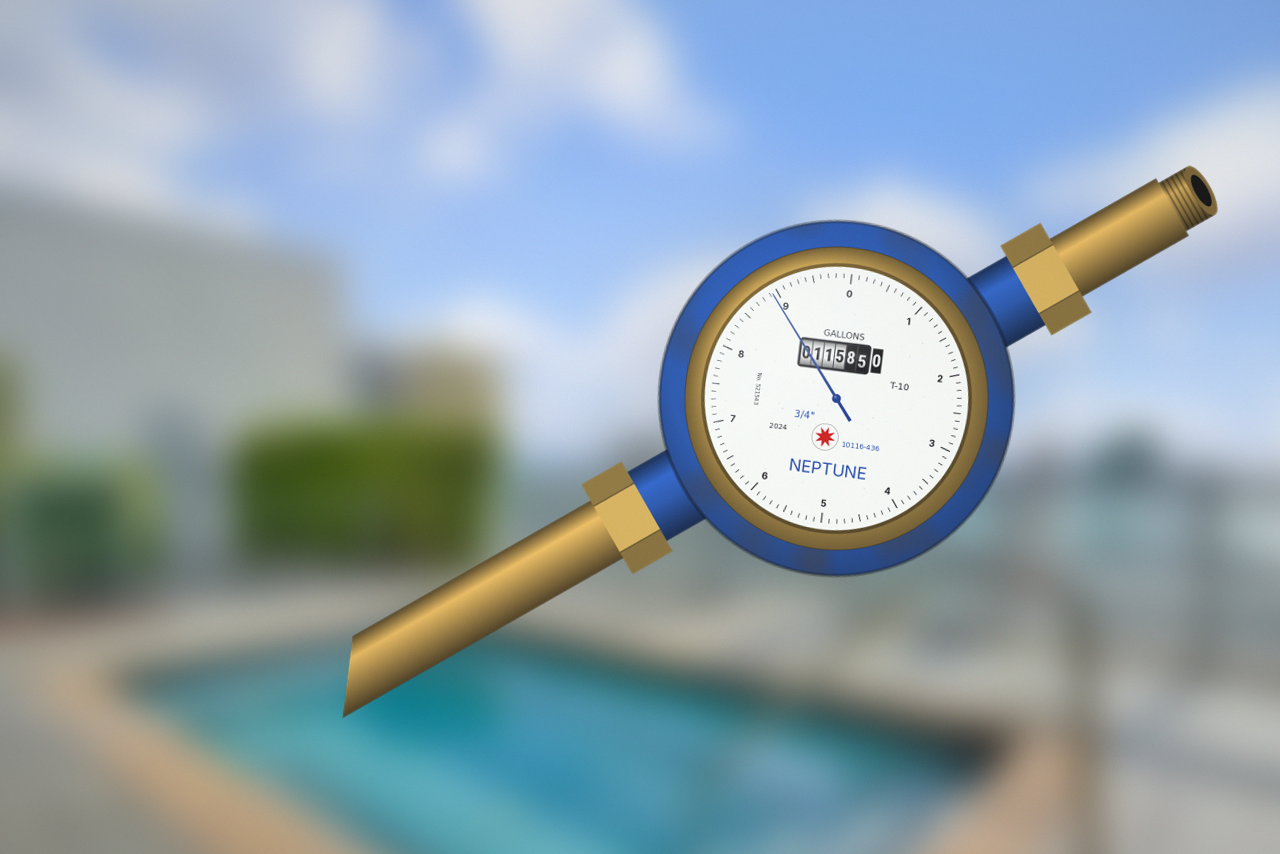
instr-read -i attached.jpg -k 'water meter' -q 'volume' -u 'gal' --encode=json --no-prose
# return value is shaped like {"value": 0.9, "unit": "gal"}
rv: {"value": 115848.9, "unit": "gal"}
